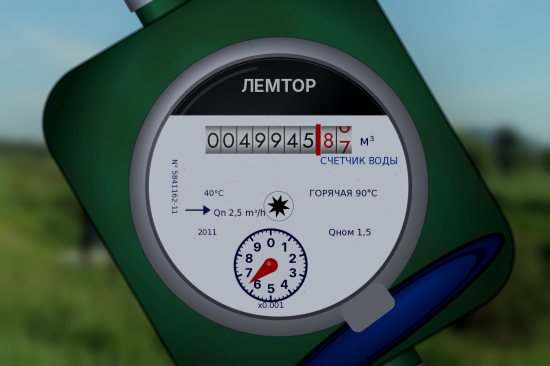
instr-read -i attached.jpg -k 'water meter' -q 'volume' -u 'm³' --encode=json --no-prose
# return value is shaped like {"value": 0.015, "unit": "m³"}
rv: {"value": 49945.866, "unit": "m³"}
